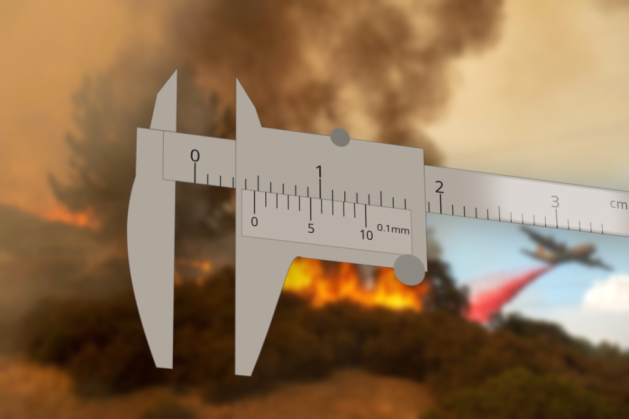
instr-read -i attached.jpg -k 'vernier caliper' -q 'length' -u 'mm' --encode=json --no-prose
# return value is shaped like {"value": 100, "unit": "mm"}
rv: {"value": 4.7, "unit": "mm"}
